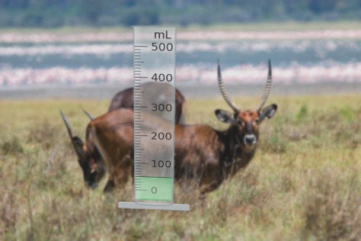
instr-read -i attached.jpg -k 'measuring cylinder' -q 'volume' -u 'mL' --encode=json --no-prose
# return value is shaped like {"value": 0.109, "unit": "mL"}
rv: {"value": 50, "unit": "mL"}
